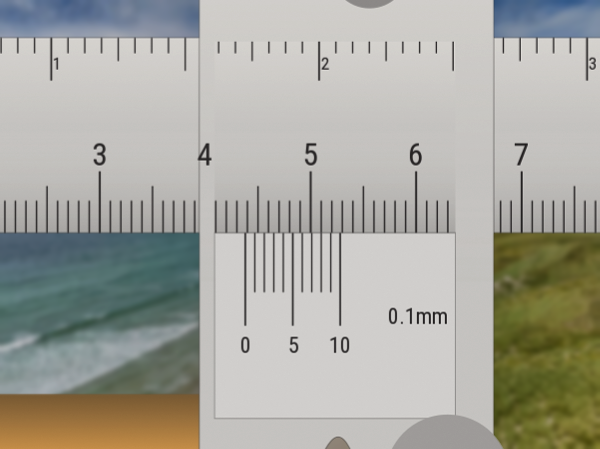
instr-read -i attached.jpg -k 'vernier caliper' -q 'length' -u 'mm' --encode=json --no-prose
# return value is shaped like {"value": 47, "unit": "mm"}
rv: {"value": 43.8, "unit": "mm"}
